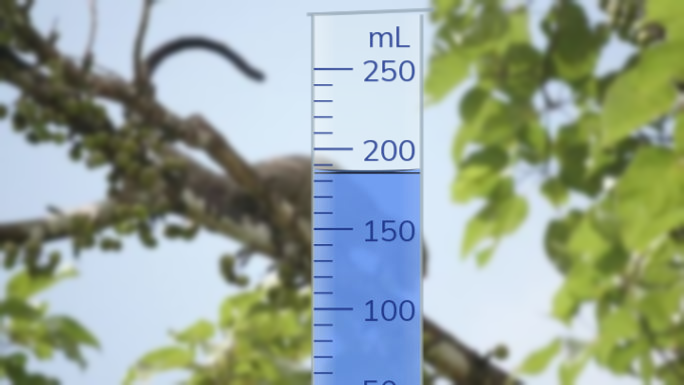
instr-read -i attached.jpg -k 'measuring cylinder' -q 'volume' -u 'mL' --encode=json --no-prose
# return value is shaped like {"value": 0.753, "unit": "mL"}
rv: {"value": 185, "unit": "mL"}
